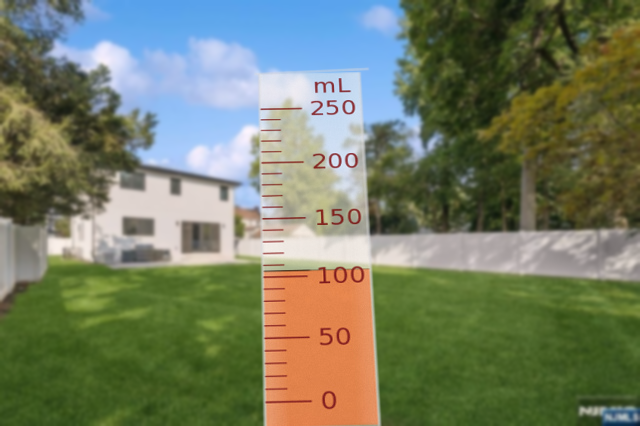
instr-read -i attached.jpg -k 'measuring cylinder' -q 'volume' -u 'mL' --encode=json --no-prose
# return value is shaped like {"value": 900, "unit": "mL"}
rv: {"value": 105, "unit": "mL"}
